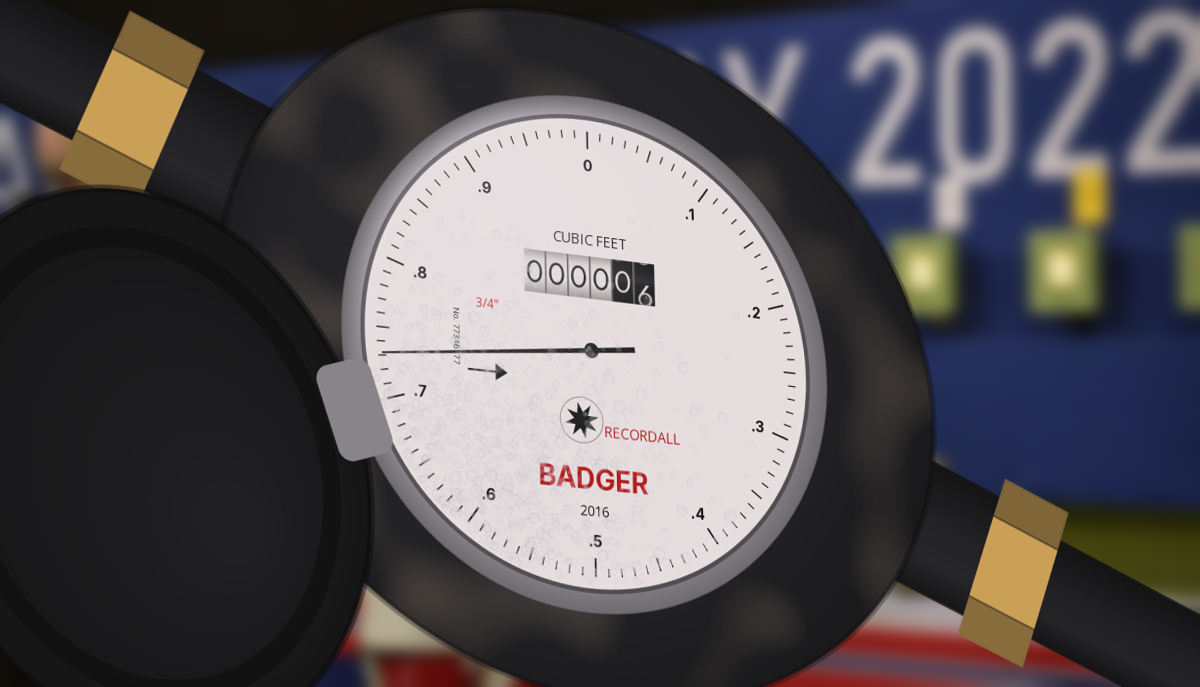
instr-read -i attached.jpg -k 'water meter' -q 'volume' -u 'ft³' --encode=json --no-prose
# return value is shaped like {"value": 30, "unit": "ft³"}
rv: {"value": 5.73, "unit": "ft³"}
